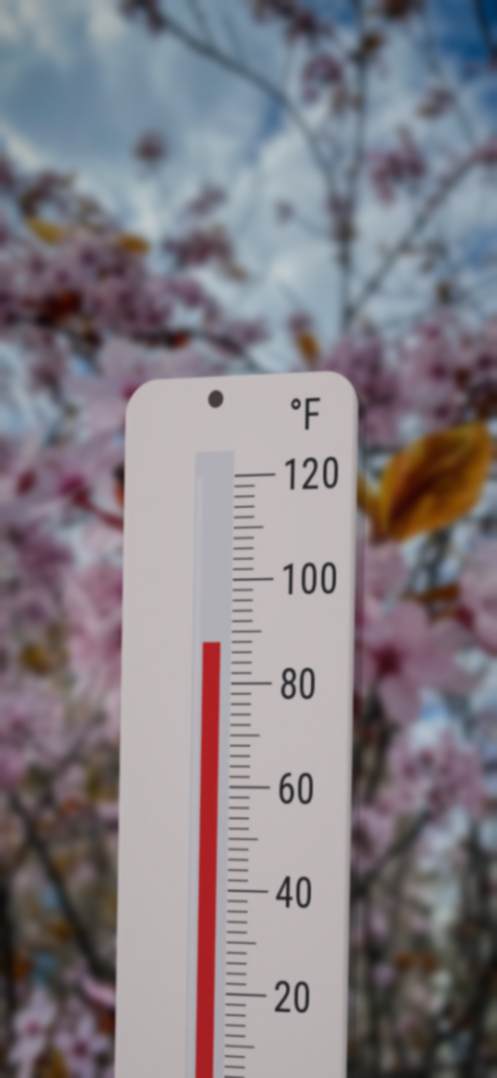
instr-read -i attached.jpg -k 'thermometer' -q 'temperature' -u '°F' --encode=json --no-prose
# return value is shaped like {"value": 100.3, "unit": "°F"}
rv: {"value": 88, "unit": "°F"}
